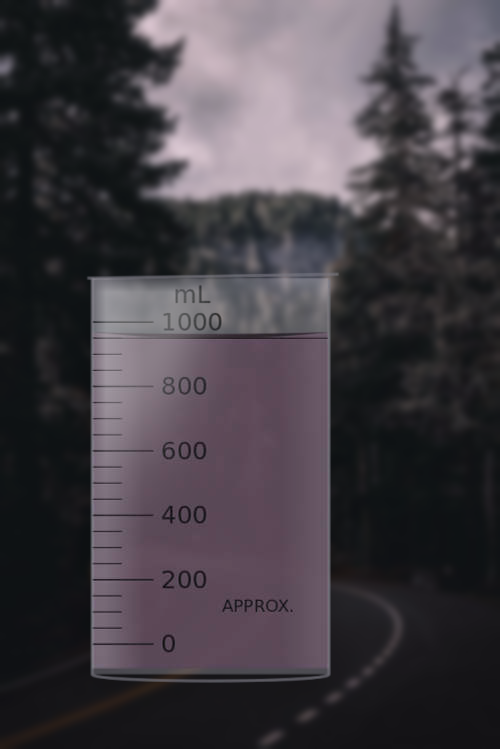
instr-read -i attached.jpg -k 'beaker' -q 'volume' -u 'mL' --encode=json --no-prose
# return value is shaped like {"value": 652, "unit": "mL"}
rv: {"value": 950, "unit": "mL"}
